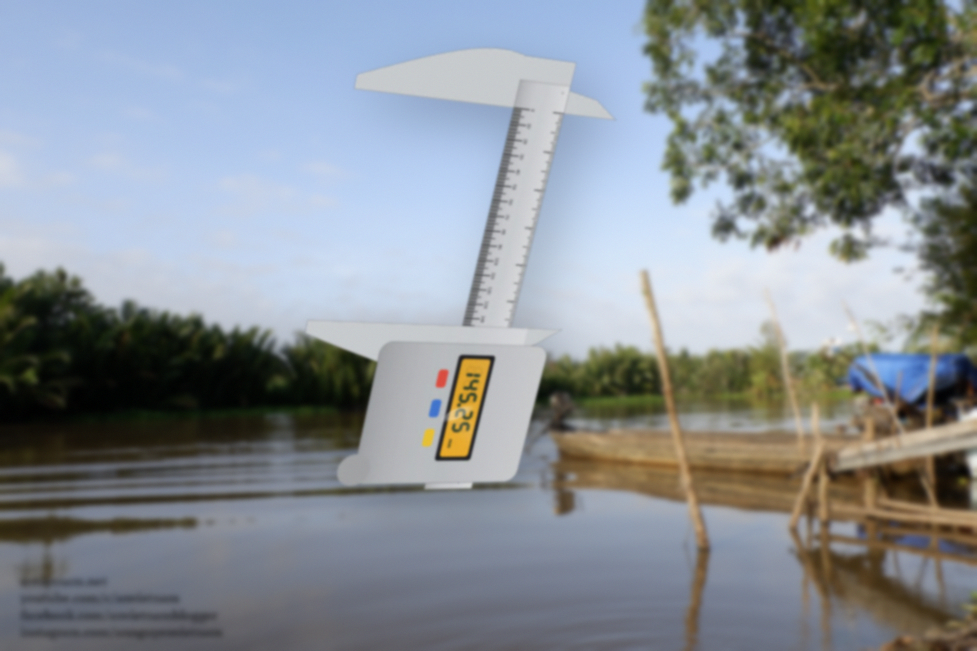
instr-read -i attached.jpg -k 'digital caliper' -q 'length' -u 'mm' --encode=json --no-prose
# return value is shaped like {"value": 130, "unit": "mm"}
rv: {"value": 145.25, "unit": "mm"}
